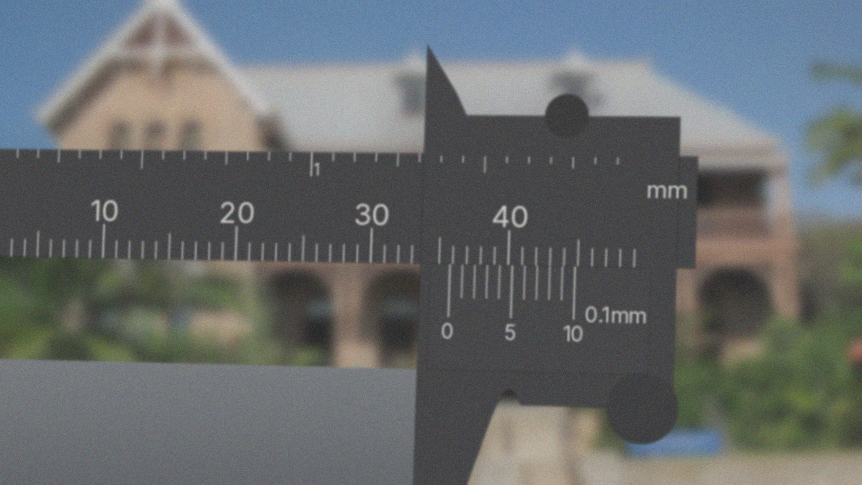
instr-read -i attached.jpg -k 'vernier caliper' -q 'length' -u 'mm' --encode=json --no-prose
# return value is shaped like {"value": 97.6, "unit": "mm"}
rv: {"value": 35.8, "unit": "mm"}
